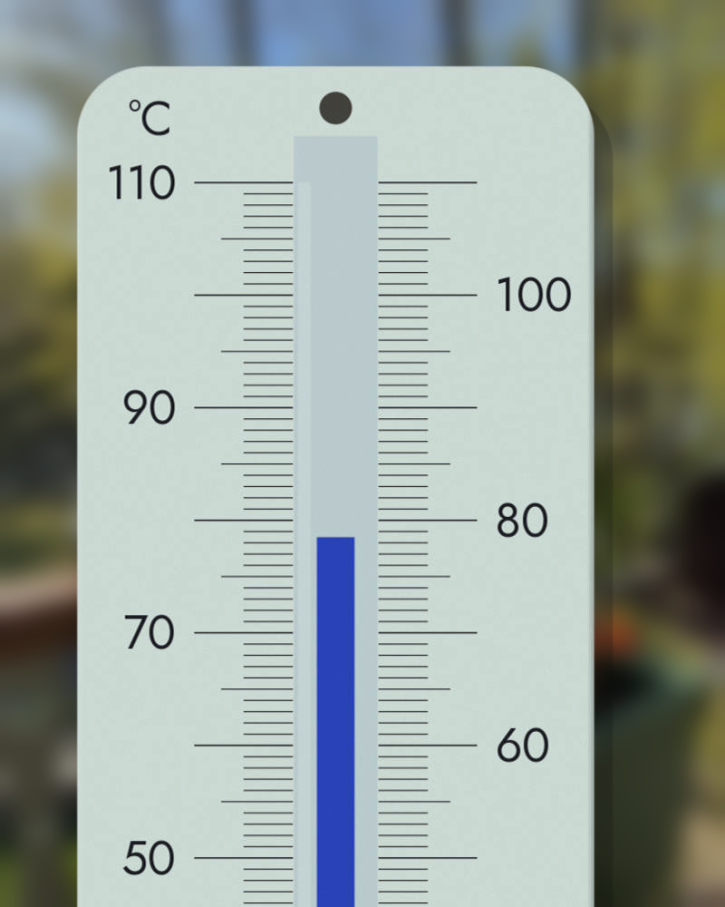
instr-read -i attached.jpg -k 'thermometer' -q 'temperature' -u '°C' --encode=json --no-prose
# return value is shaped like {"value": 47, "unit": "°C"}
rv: {"value": 78.5, "unit": "°C"}
